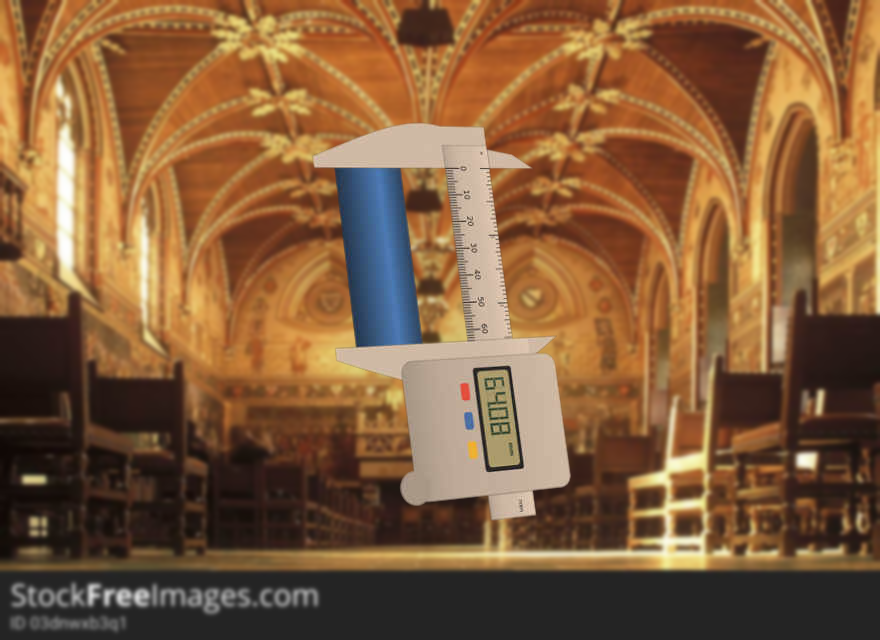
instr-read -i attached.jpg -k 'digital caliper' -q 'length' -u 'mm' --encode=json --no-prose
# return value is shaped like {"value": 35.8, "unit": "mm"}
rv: {"value": 64.08, "unit": "mm"}
